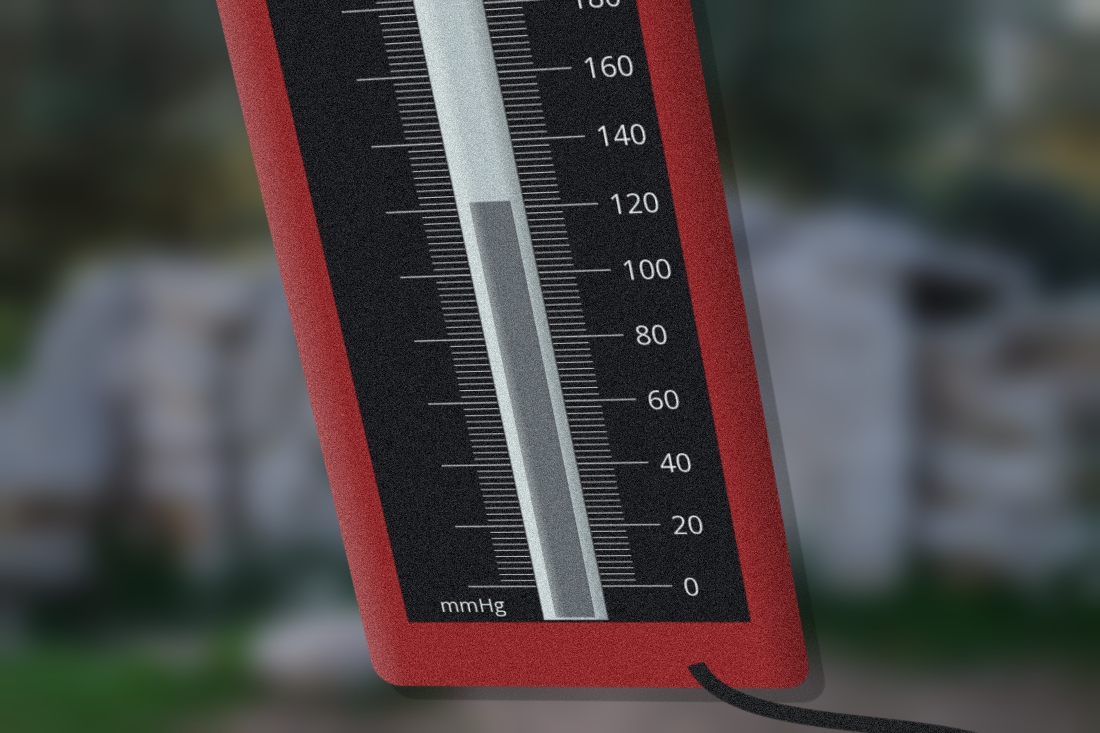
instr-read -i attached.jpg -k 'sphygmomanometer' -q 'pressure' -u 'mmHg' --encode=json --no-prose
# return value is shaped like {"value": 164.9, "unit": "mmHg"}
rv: {"value": 122, "unit": "mmHg"}
